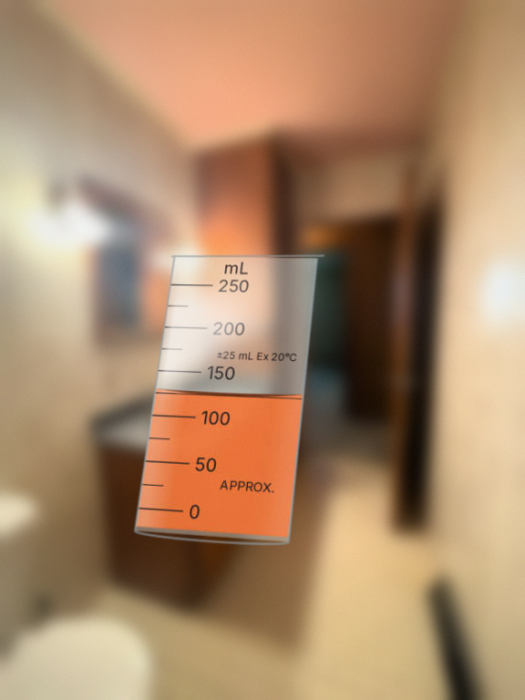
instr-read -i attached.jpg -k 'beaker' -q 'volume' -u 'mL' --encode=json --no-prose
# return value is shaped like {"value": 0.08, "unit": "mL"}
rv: {"value": 125, "unit": "mL"}
